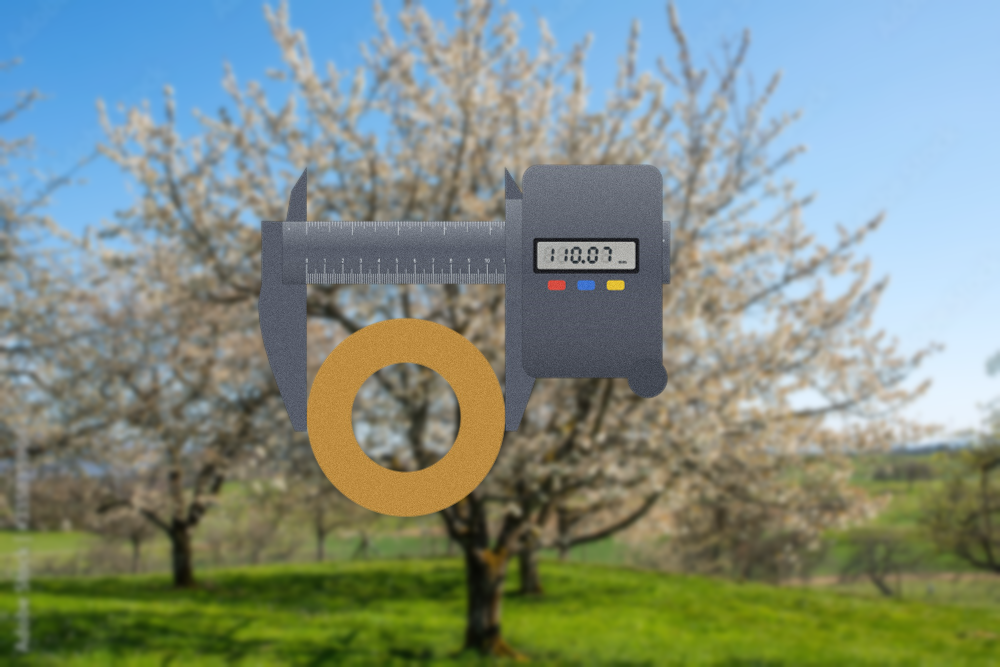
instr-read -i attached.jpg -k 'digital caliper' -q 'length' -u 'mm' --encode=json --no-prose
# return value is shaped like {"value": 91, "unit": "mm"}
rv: {"value": 110.07, "unit": "mm"}
